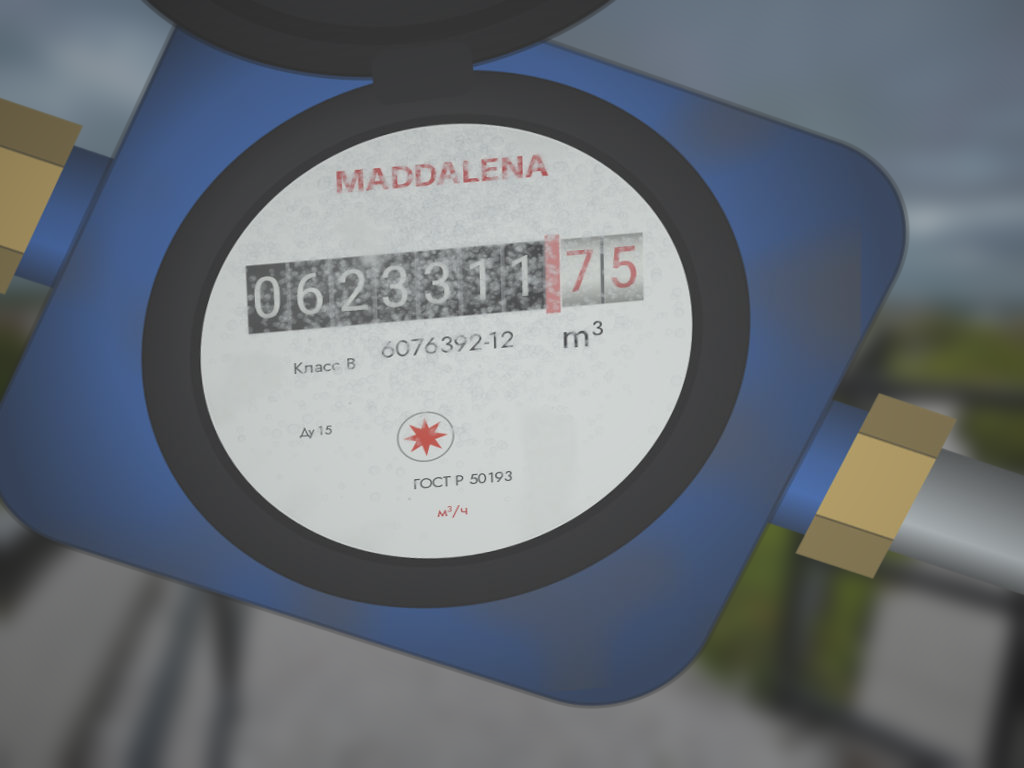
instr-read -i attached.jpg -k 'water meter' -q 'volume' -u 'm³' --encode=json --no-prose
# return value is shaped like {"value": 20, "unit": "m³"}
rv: {"value": 623311.75, "unit": "m³"}
